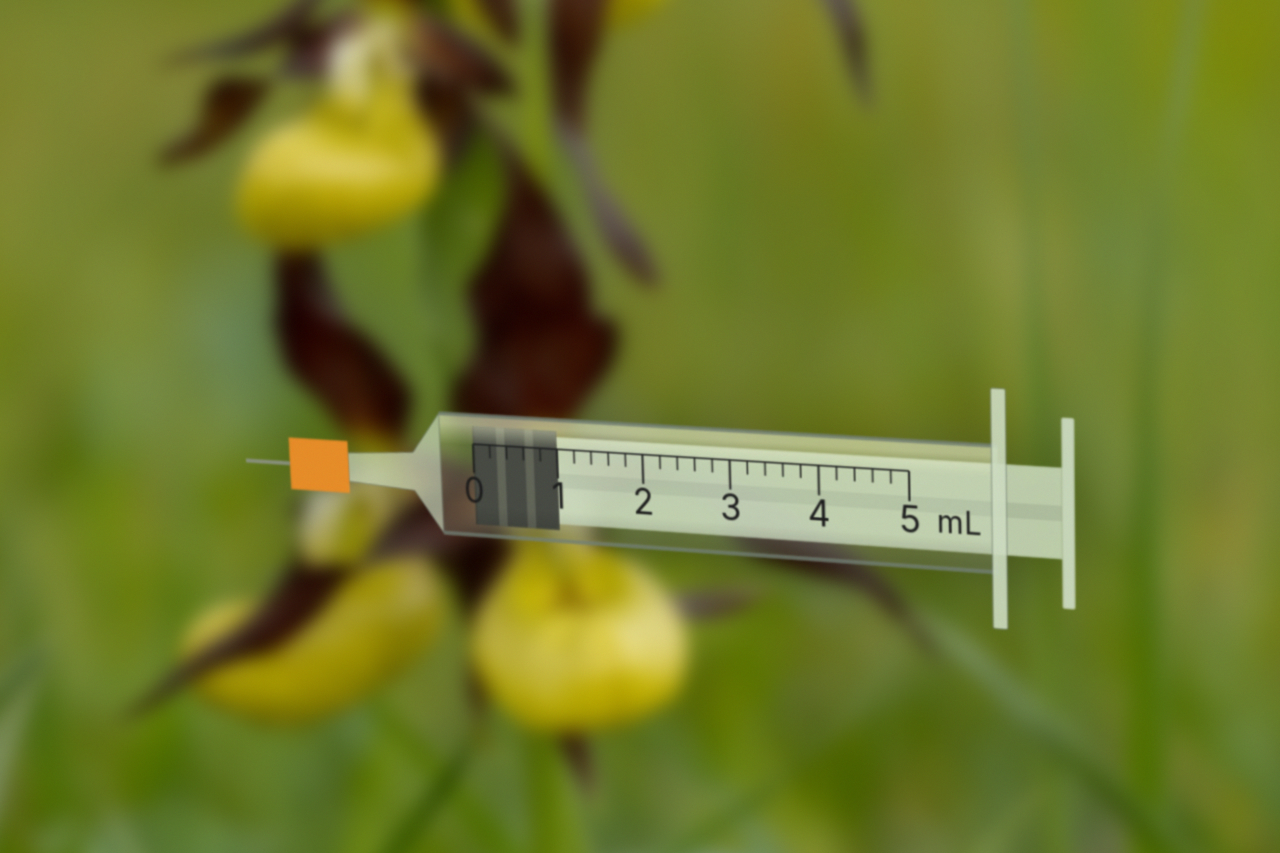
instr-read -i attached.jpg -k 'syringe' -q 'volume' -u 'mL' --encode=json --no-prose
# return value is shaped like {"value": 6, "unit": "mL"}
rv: {"value": 0, "unit": "mL"}
